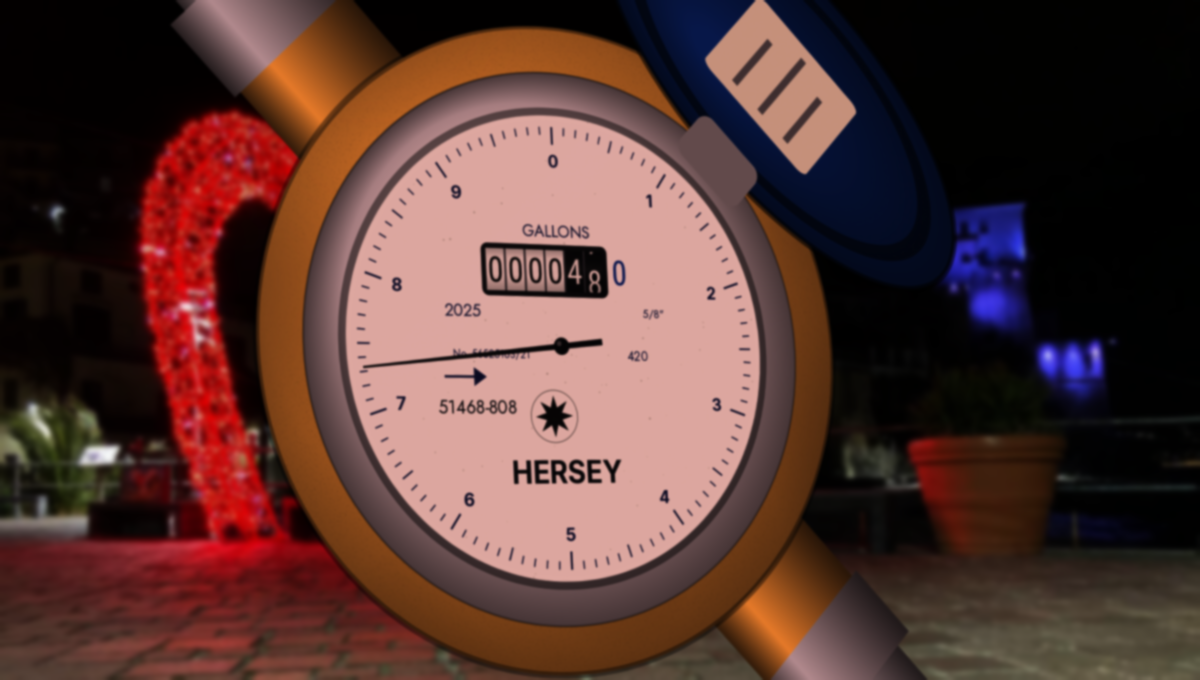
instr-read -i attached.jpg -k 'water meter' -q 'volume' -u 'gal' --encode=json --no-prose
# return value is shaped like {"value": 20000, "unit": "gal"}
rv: {"value": 477.3, "unit": "gal"}
